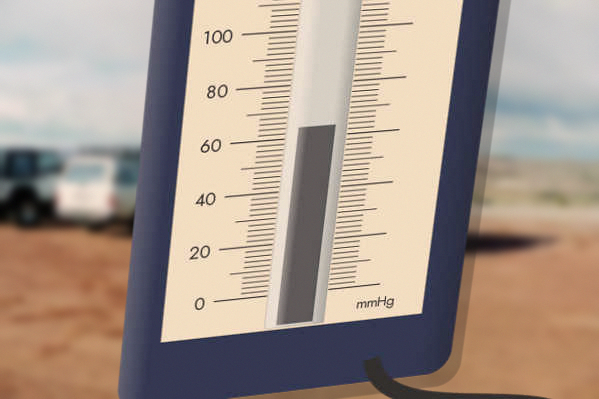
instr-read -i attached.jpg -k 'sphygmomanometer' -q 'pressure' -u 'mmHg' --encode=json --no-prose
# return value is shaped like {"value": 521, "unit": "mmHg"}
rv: {"value": 64, "unit": "mmHg"}
